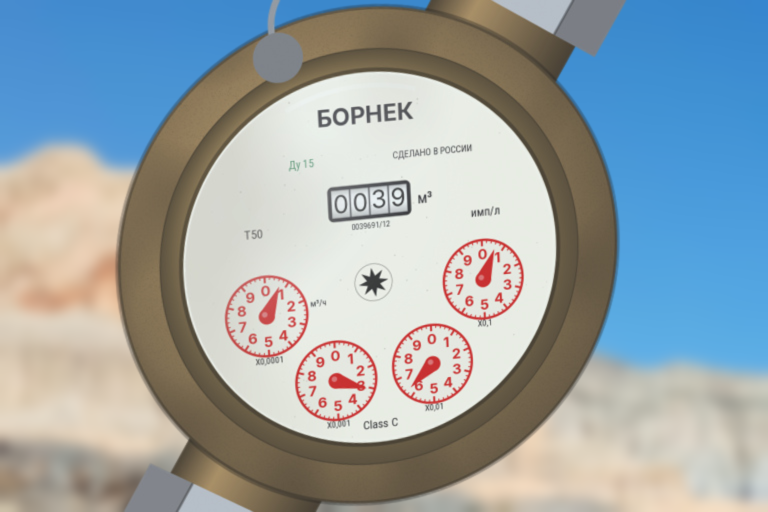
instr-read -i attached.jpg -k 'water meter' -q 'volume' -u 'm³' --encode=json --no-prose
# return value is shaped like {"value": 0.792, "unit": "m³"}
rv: {"value": 39.0630, "unit": "m³"}
